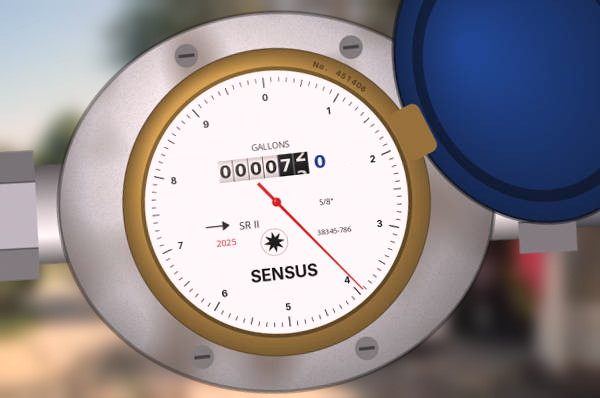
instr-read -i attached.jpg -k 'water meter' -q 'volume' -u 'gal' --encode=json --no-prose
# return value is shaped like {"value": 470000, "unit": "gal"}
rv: {"value": 723.9, "unit": "gal"}
